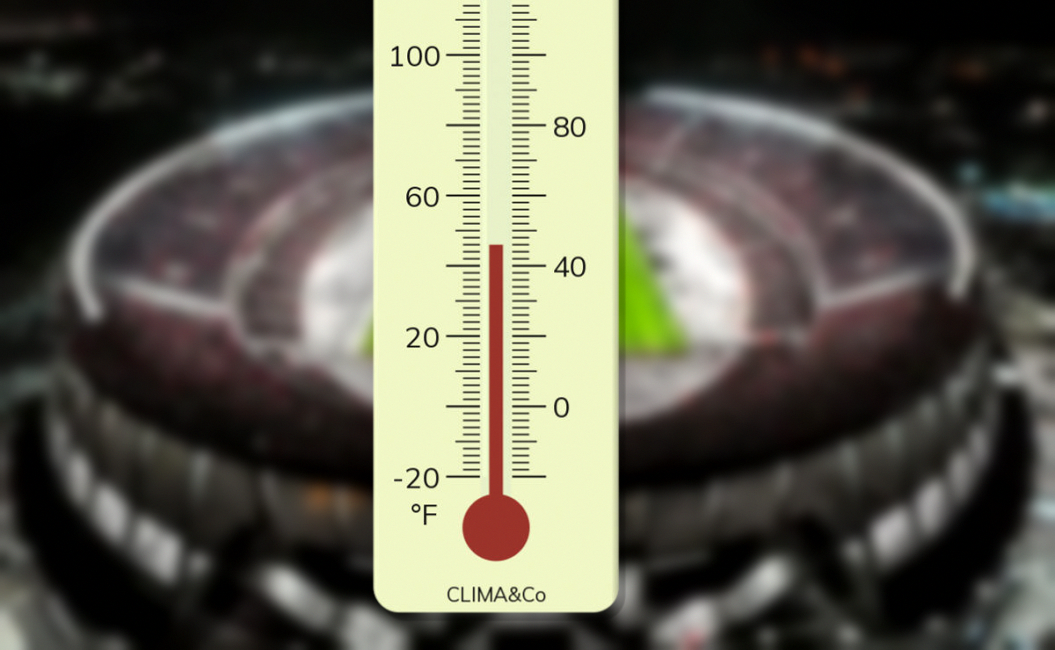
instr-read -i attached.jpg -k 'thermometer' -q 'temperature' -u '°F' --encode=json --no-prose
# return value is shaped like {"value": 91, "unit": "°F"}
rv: {"value": 46, "unit": "°F"}
